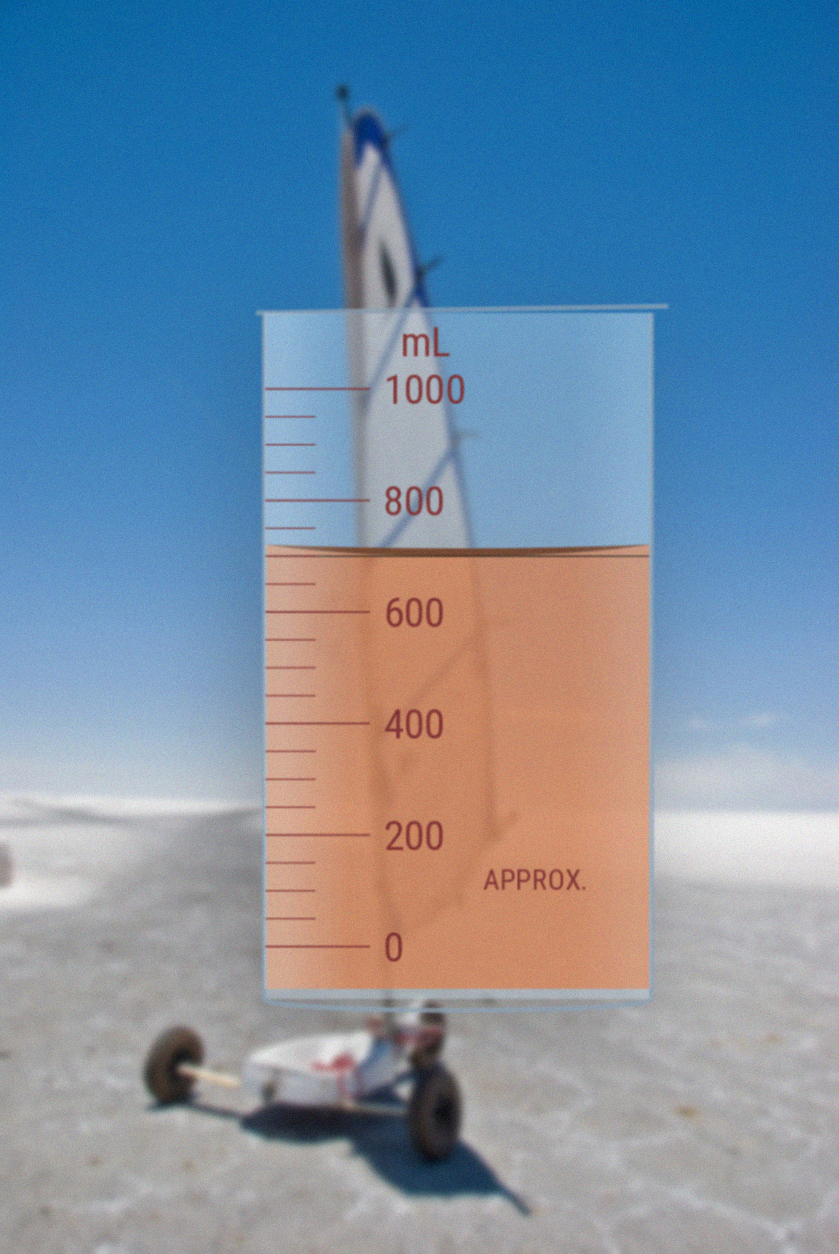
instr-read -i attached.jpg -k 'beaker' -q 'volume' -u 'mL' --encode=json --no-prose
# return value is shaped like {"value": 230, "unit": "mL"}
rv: {"value": 700, "unit": "mL"}
